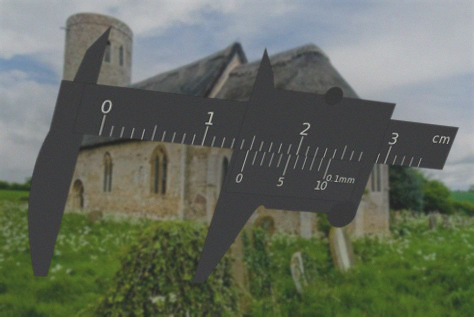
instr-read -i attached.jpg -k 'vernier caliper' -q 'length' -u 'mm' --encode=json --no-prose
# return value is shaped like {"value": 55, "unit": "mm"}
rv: {"value": 14.8, "unit": "mm"}
